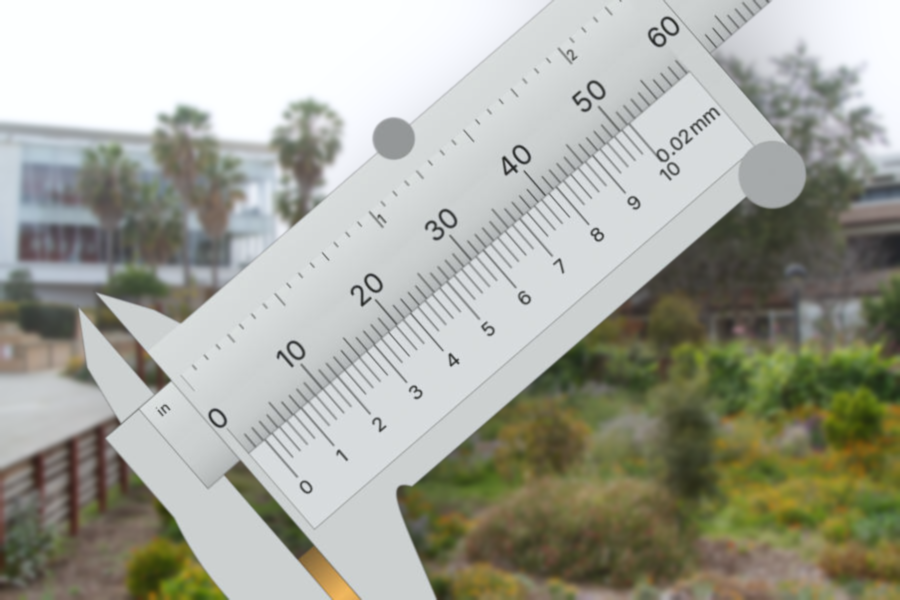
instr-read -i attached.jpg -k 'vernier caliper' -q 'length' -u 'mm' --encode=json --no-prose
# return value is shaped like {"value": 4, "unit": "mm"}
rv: {"value": 2.2, "unit": "mm"}
